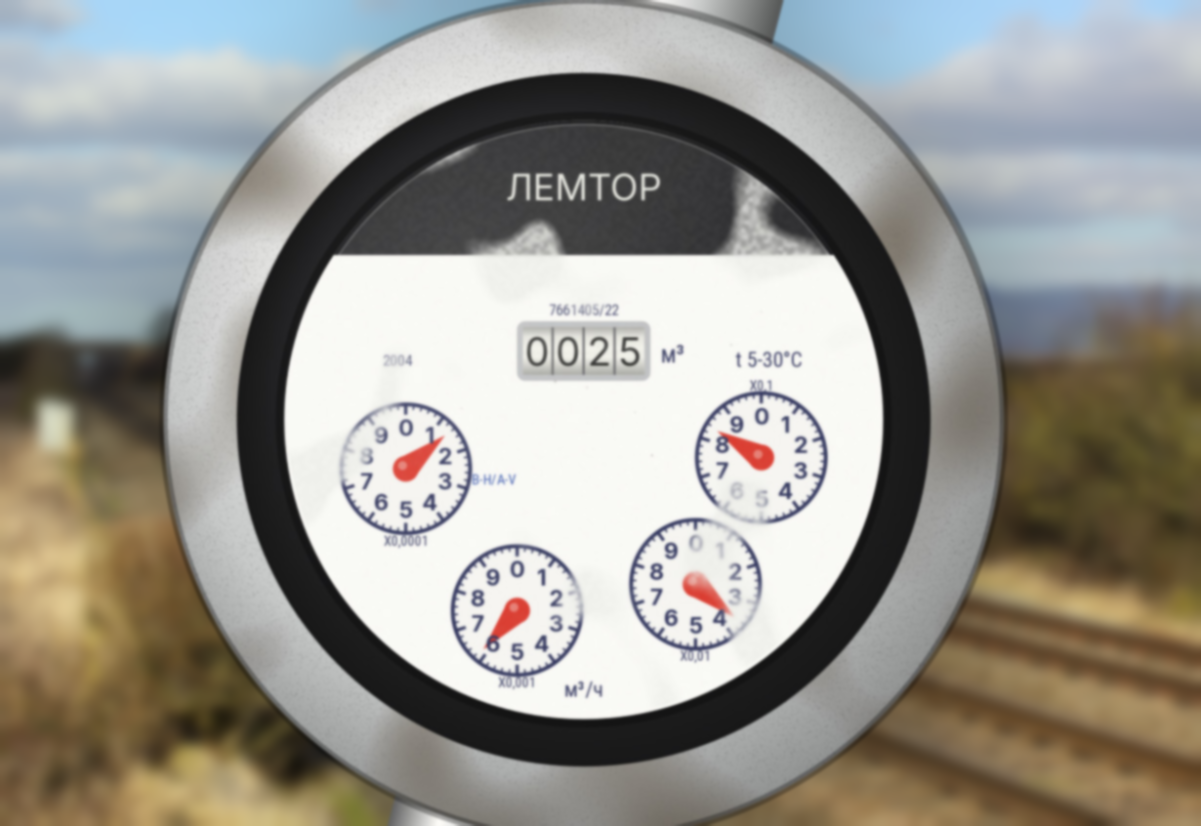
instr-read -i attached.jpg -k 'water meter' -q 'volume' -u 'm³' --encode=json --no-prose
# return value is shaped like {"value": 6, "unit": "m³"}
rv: {"value": 25.8361, "unit": "m³"}
